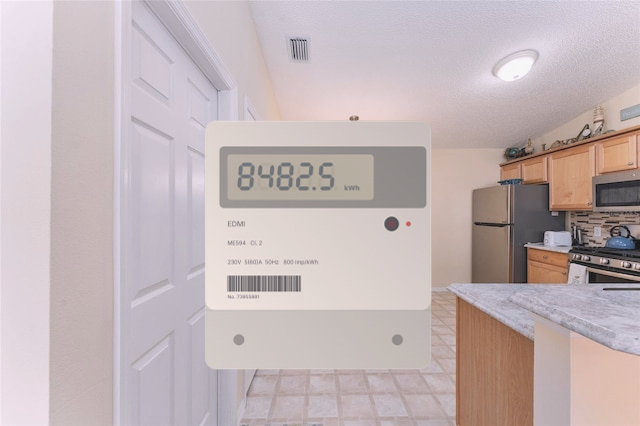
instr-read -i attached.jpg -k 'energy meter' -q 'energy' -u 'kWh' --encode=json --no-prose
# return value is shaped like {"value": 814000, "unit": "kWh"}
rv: {"value": 8482.5, "unit": "kWh"}
